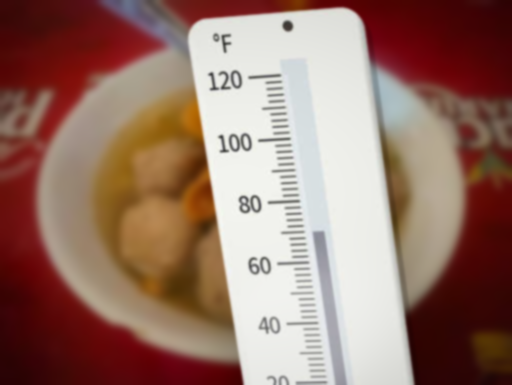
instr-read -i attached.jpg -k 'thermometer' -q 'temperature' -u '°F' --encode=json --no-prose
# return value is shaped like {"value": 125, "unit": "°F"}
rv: {"value": 70, "unit": "°F"}
